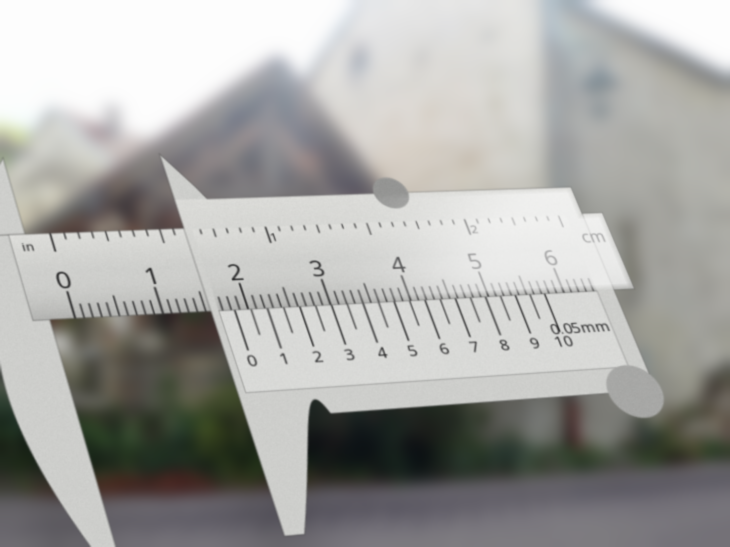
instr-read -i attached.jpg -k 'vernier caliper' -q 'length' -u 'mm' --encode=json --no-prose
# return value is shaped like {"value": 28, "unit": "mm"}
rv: {"value": 18.4, "unit": "mm"}
